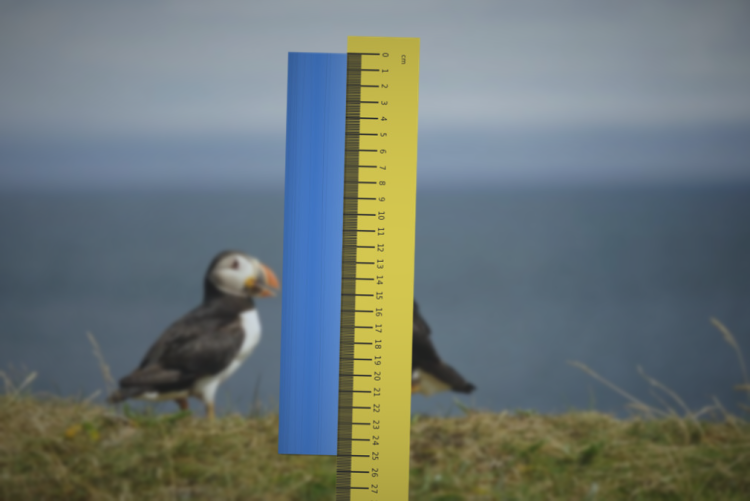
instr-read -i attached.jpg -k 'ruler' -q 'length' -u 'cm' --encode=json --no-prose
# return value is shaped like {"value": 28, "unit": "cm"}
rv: {"value": 25, "unit": "cm"}
